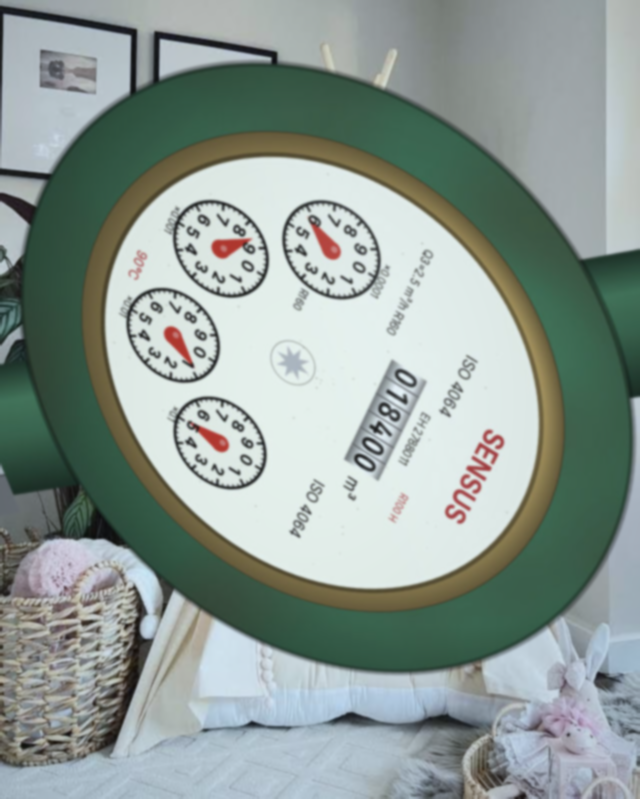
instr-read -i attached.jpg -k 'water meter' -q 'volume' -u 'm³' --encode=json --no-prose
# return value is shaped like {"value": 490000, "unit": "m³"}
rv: {"value": 18400.5085, "unit": "m³"}
